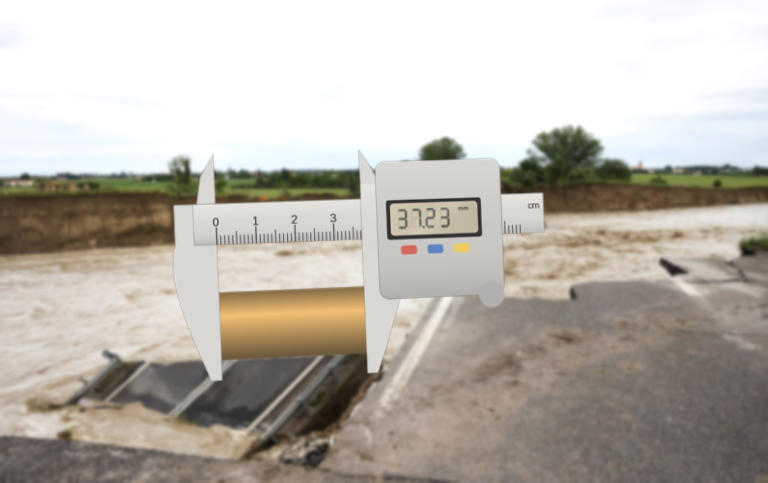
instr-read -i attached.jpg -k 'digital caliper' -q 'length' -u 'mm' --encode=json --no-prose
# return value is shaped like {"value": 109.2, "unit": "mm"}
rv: {"value": 37.23, "unit": "mm"}
